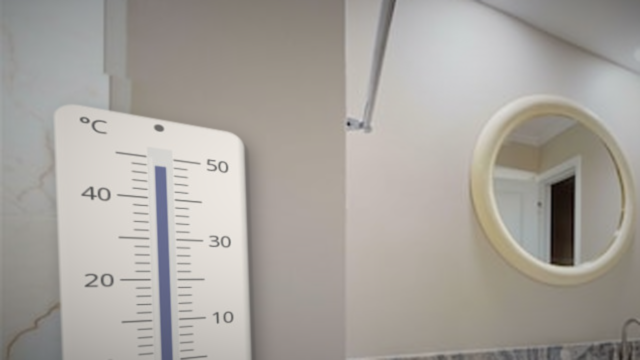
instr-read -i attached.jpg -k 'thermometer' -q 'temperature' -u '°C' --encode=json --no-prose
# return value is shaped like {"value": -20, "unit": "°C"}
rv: {"value": 48, "unit": "°C"}
